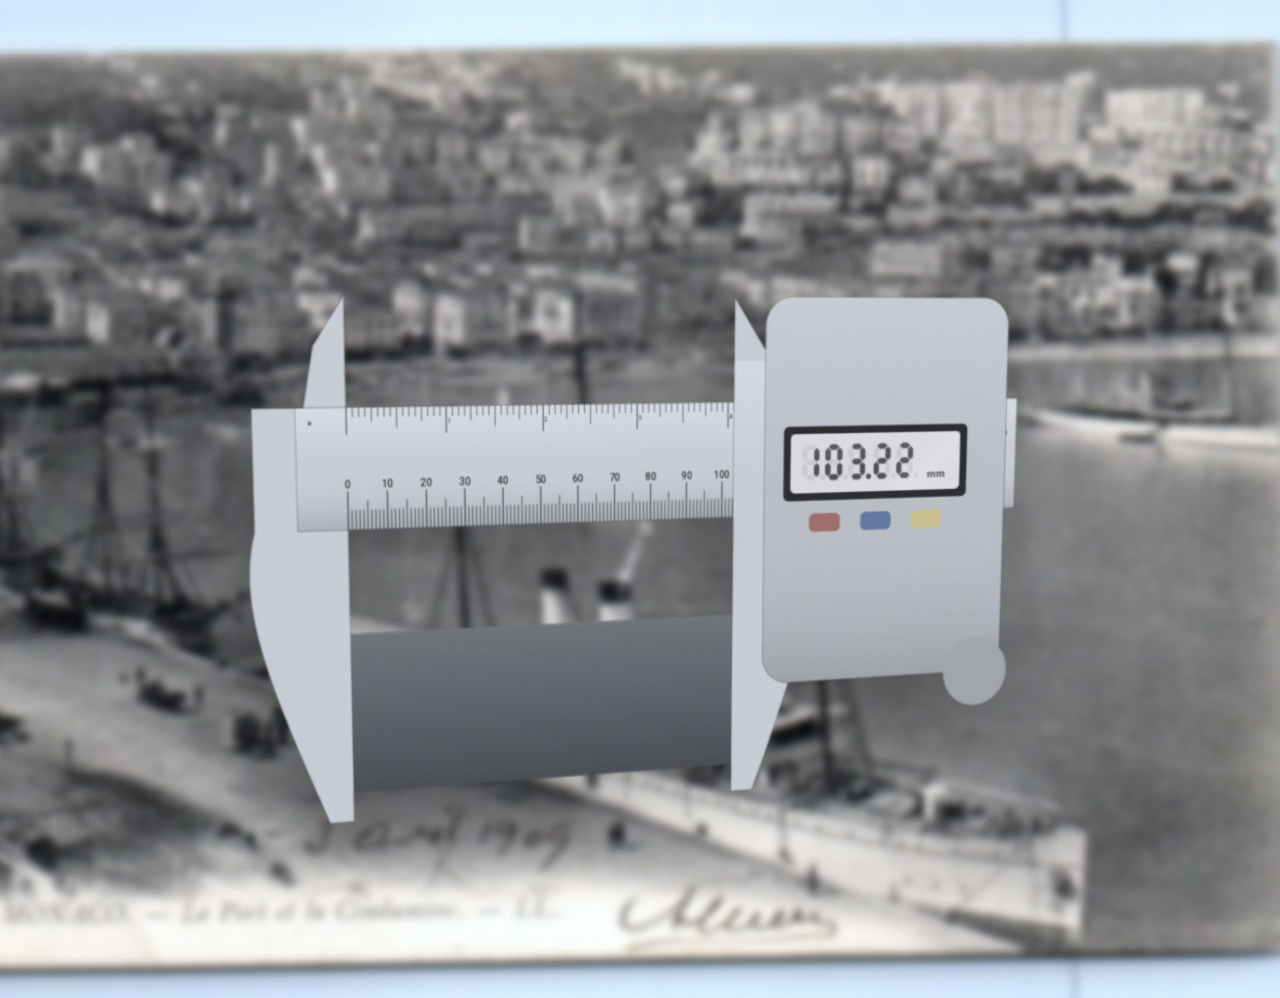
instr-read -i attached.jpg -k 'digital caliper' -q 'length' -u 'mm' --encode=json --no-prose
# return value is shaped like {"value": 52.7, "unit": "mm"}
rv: {"value": 103.22, "unit": "mm"}
